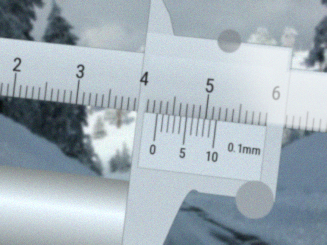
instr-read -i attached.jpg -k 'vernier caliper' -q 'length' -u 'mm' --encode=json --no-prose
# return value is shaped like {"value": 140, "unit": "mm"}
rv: {"value": 42.6, "unit": "mm"}
